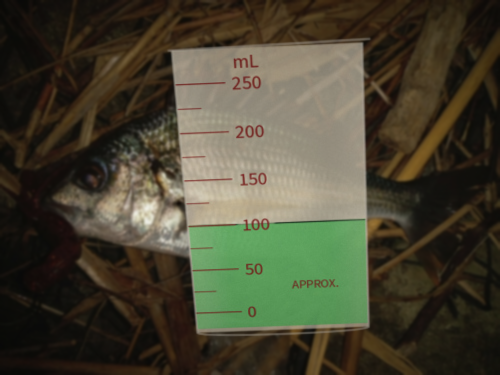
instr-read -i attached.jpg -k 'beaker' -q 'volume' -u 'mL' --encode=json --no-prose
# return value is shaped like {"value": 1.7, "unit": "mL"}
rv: {"value": 100, "unit": "mL"}
